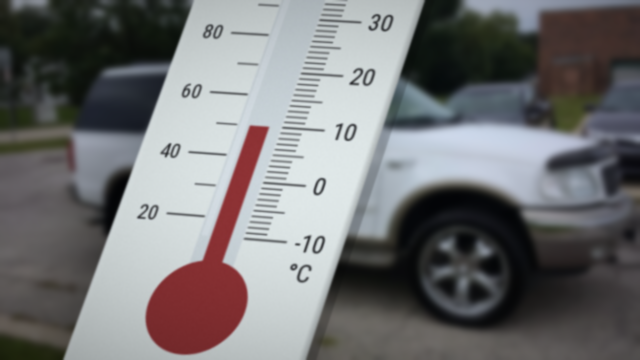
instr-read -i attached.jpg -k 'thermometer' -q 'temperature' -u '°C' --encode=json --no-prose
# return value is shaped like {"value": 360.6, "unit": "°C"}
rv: {"value": 10, "unit": "°C"}
